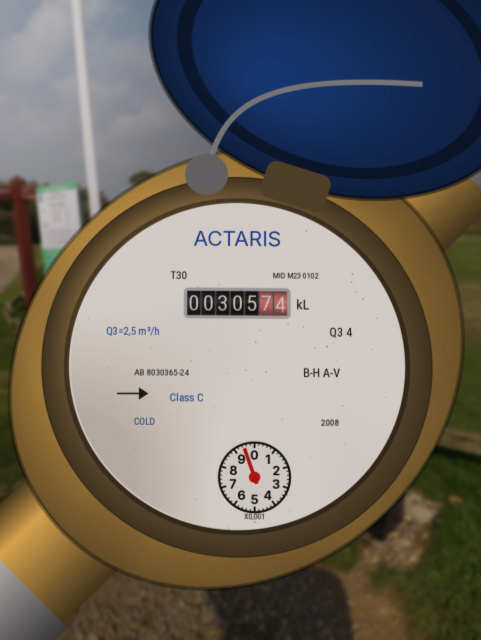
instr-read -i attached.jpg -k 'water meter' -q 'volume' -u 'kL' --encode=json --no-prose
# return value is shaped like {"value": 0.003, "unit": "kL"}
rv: {"value": 305.739, "unit": "kL"}
